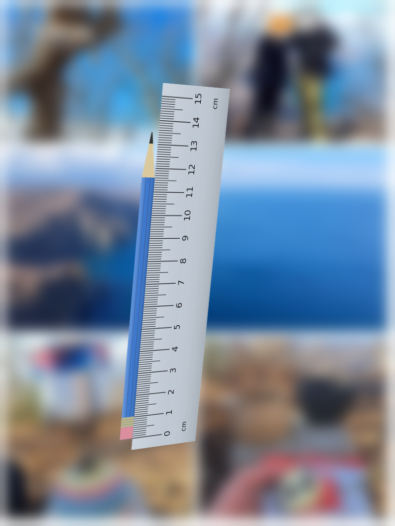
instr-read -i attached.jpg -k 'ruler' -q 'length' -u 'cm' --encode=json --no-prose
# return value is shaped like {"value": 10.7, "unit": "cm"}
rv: {"value": 13.5, "unit": "cm"}
